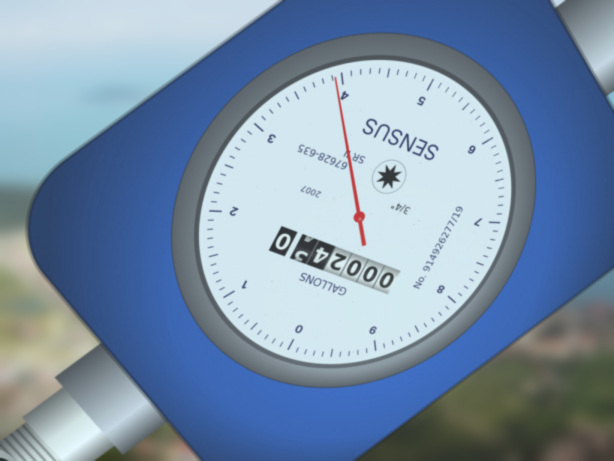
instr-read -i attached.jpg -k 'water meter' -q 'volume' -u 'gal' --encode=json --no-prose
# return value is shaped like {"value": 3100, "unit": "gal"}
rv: {"value": 2433.9, "unit": "gal"}
